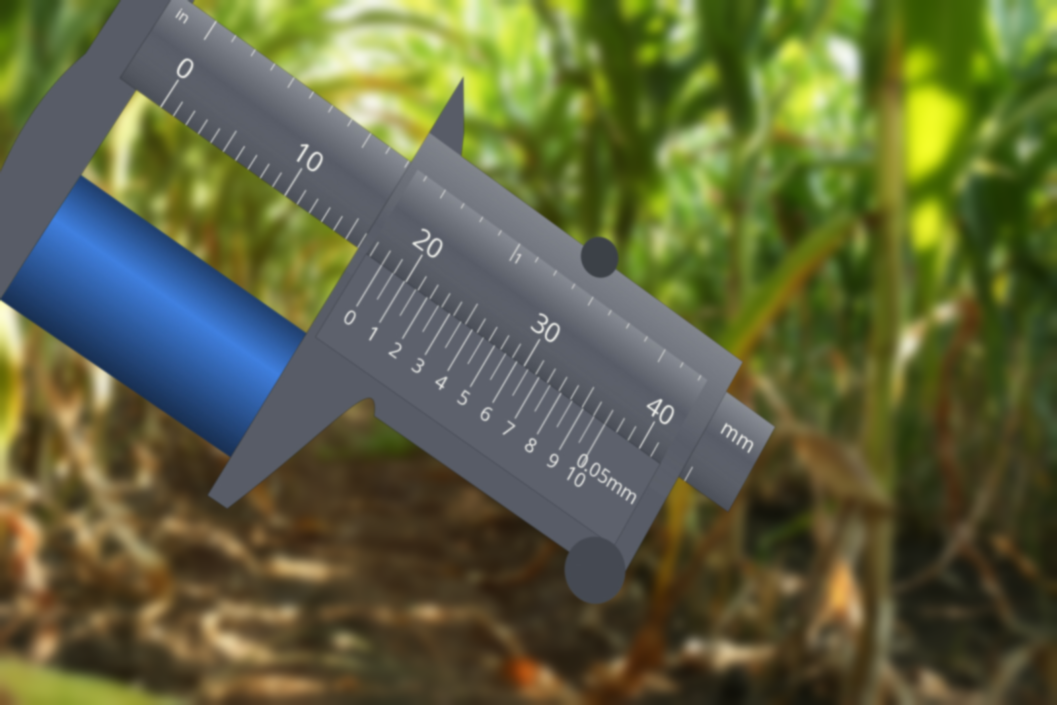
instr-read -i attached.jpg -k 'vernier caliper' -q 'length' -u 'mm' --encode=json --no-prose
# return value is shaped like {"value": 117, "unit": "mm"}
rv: {"value": 18.0, "unit": "mm"}
